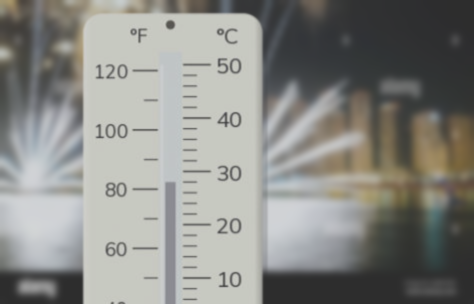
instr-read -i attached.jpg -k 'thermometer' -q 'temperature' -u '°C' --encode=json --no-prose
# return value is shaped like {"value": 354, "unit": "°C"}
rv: {"value": 28, "unit": "°C"}
